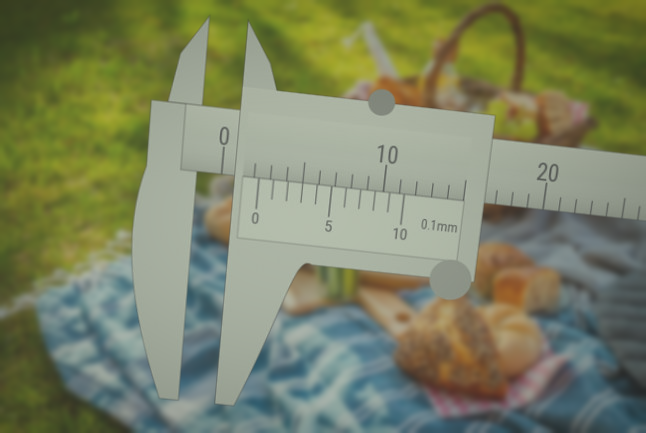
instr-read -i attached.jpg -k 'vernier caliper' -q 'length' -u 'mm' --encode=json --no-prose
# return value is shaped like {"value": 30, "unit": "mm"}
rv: {"value": 2.3, "unit": "mm"}
